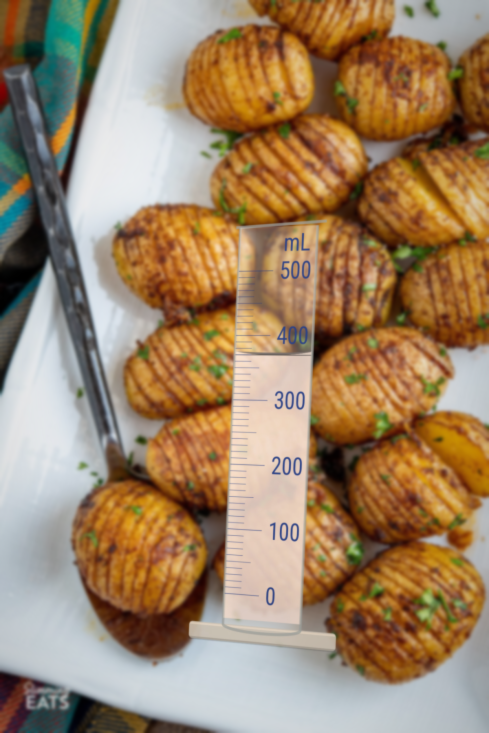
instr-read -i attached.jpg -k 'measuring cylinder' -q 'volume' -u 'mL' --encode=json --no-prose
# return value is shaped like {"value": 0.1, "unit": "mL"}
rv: {"value": 370, "unit": "mL"}
